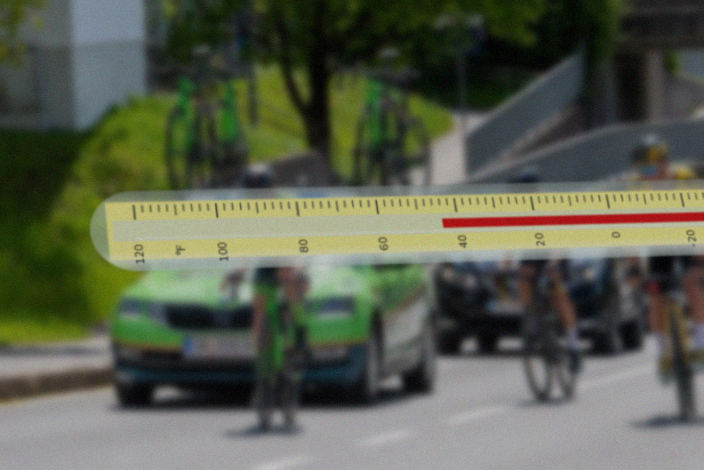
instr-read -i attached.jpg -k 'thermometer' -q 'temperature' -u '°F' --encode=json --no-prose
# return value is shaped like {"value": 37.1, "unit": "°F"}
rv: {"value": 44, "unit": "°F"}
